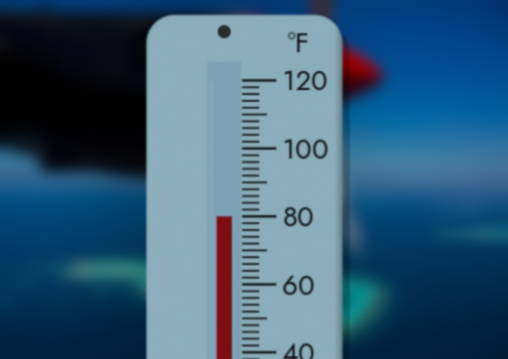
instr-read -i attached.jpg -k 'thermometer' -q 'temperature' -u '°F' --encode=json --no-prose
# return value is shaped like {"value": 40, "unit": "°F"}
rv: {"value": 80, "unit": "°F"}
